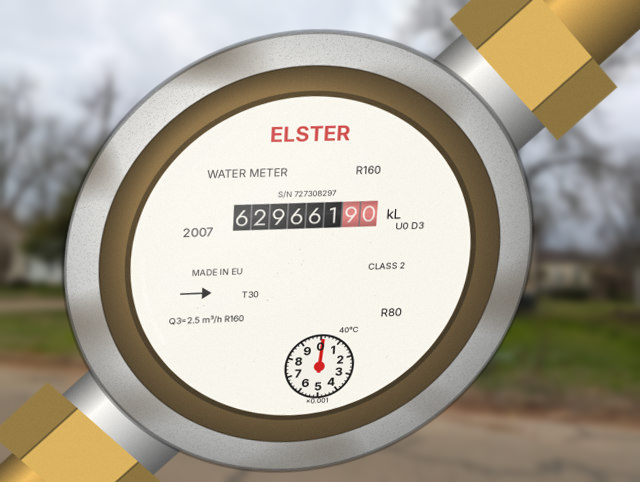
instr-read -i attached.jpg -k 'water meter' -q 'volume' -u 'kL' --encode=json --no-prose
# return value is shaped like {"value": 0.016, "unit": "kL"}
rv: {"value": 629661.900, "unit": "kL"}
